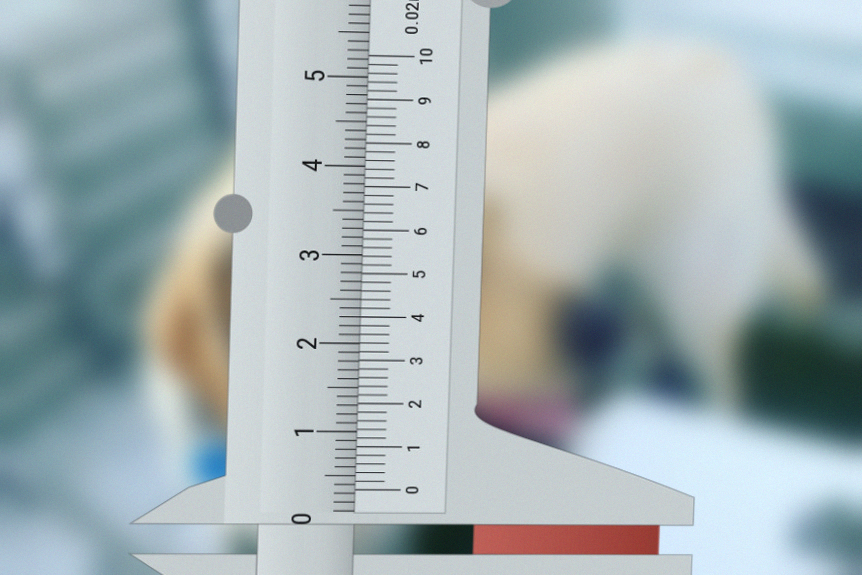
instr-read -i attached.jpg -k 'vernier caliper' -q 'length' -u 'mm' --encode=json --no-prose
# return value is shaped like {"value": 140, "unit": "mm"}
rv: {"value": 3.4, "unit": "mm"}
